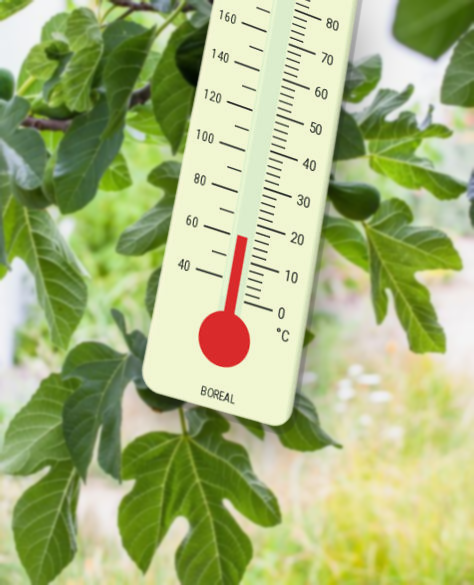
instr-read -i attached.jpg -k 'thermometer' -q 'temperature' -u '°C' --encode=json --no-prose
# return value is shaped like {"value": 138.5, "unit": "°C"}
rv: {"value": 16, "unit": "°C"}
